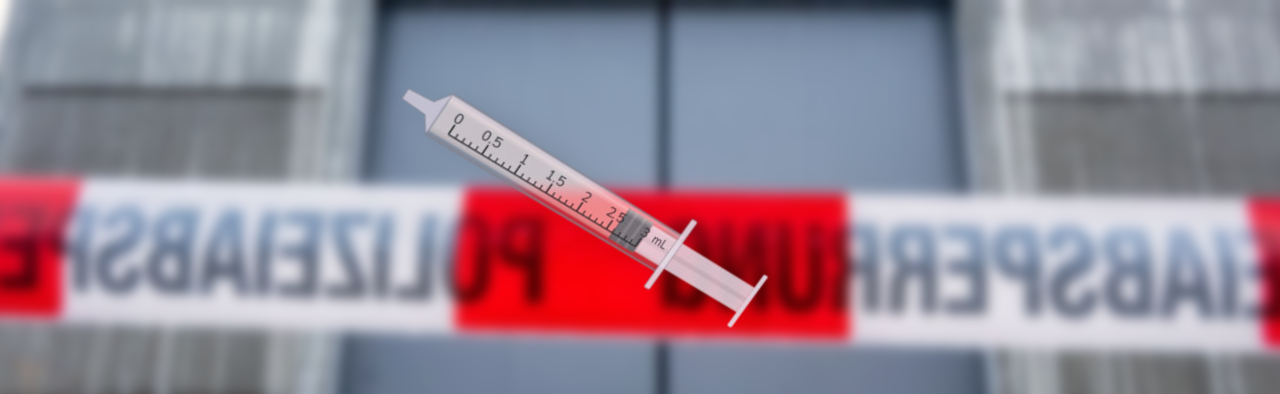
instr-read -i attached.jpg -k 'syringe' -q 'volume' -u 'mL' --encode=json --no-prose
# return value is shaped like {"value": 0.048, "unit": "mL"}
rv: {"value": 2.6, "unit": "mL"}
